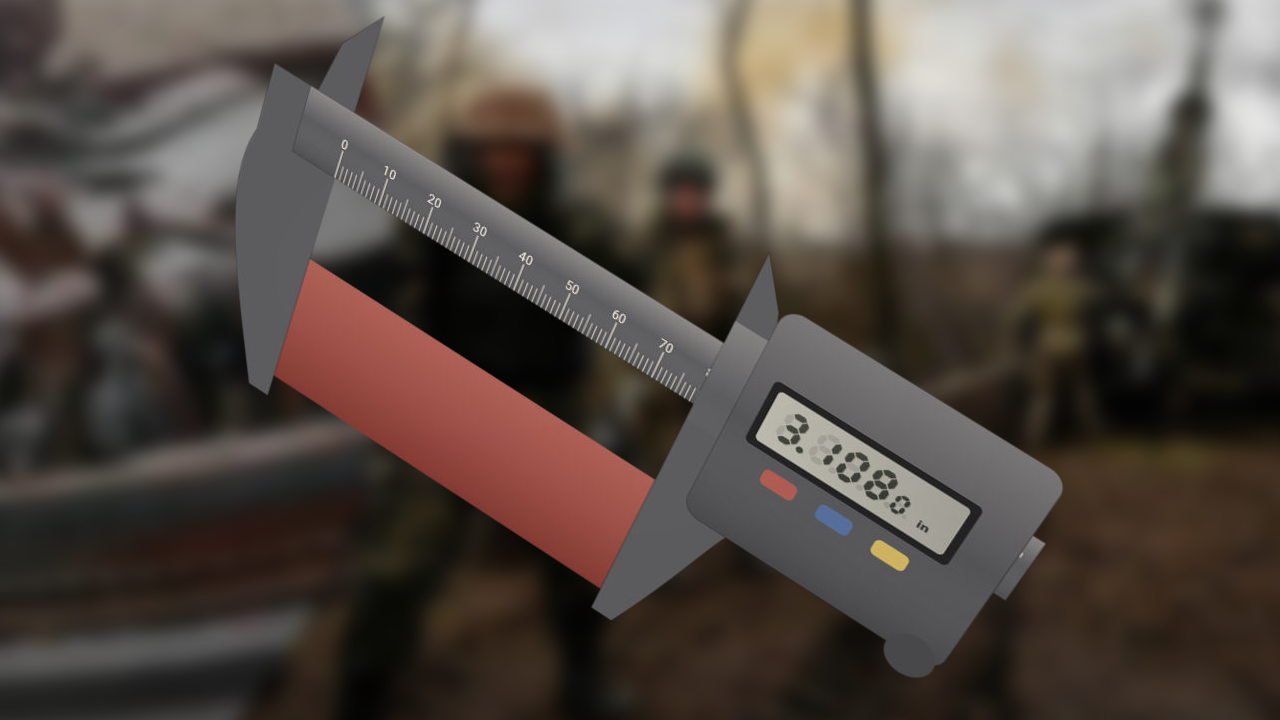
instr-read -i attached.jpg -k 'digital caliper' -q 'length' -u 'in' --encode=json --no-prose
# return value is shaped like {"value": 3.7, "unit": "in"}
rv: {"value": 3.1080, "unit": "in"}
